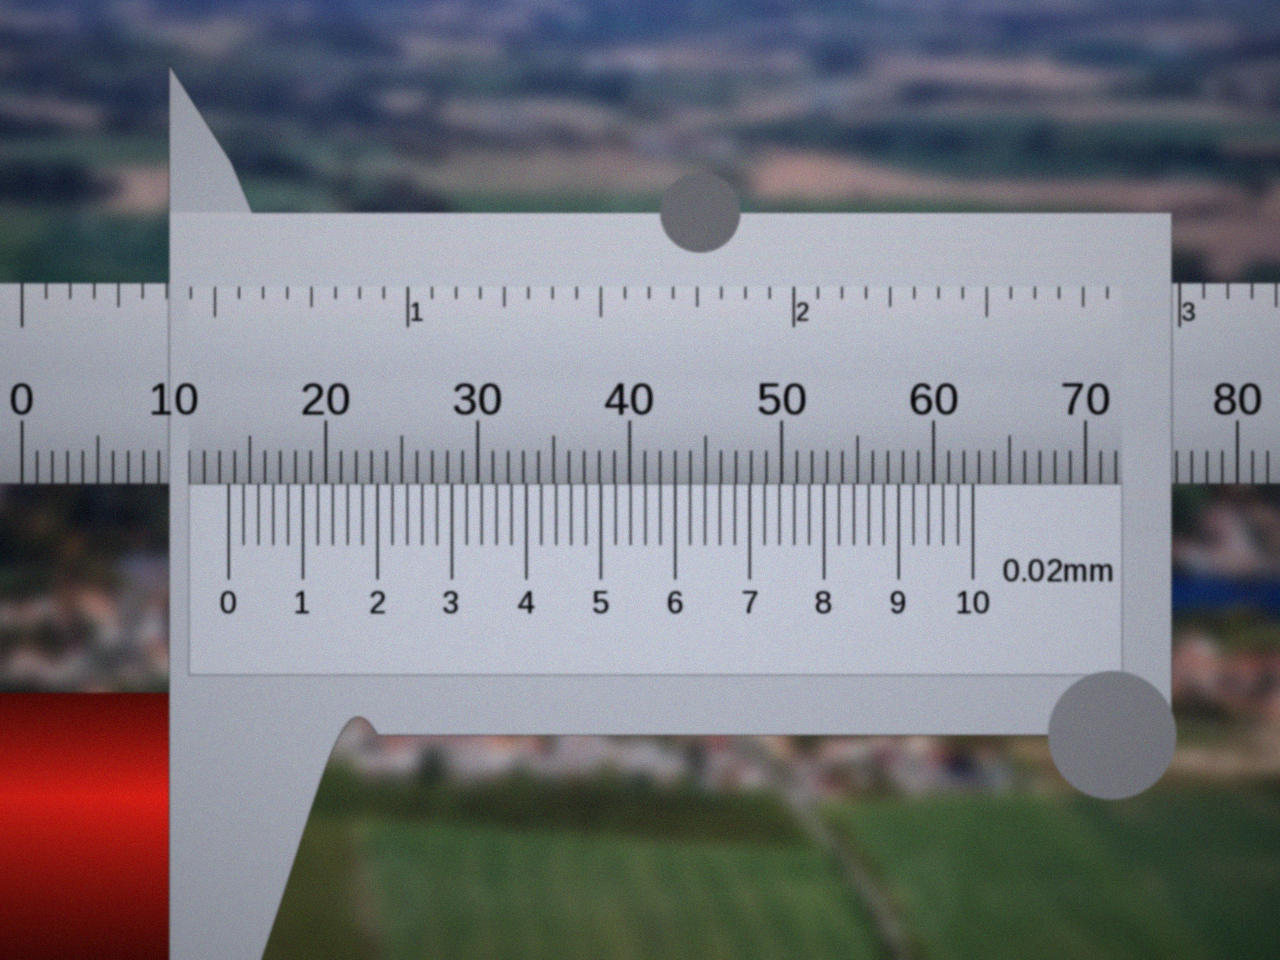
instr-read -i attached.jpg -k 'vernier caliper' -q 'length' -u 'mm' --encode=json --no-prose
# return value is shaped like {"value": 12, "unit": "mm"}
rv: {"value": 13.6, "unit": "mm"}
